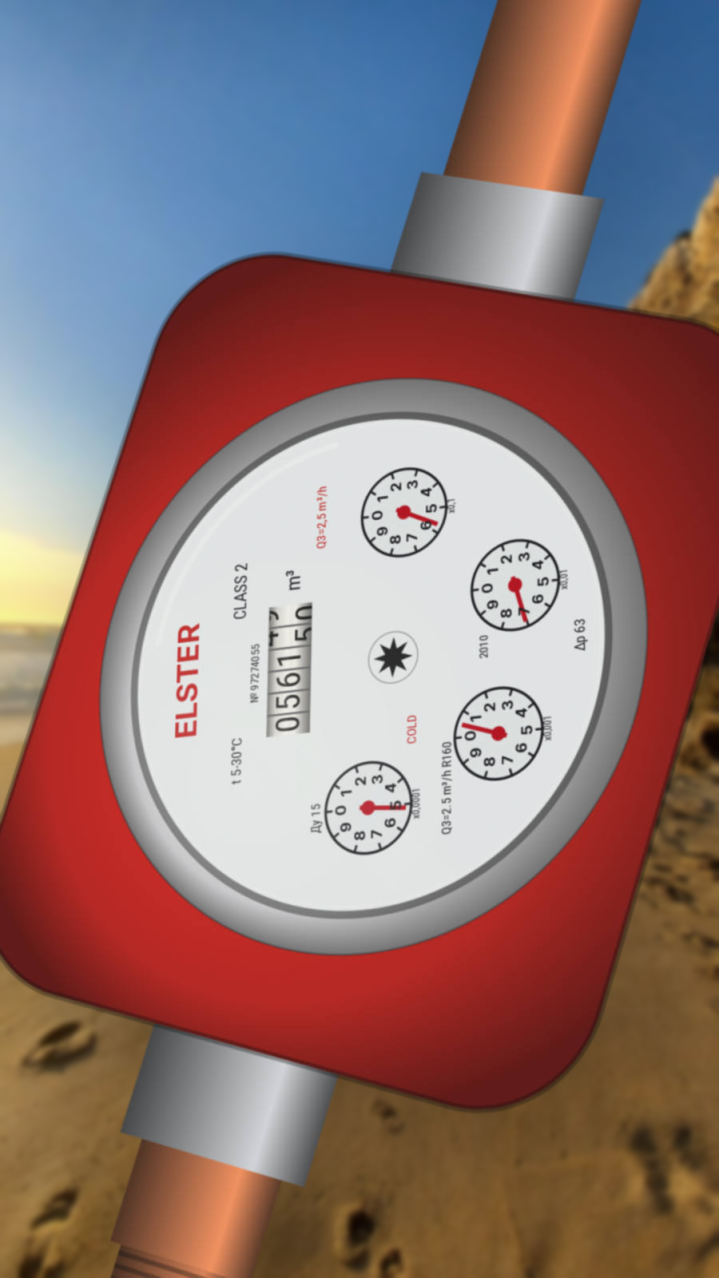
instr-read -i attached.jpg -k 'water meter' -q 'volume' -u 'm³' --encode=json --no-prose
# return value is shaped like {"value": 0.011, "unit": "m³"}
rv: {"value": 56149.5705, "unit": "m³"}
